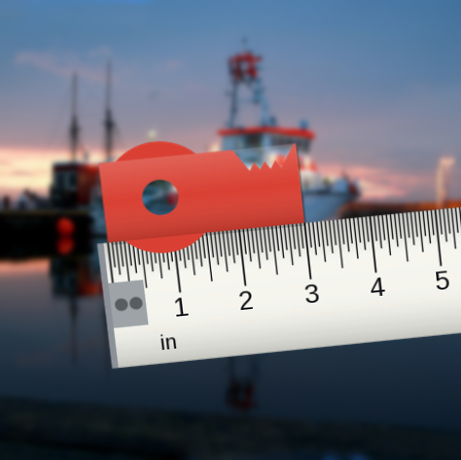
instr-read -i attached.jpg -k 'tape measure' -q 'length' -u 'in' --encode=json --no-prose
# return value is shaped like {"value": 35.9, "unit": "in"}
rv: {"value": 3, "unit": "in"}
